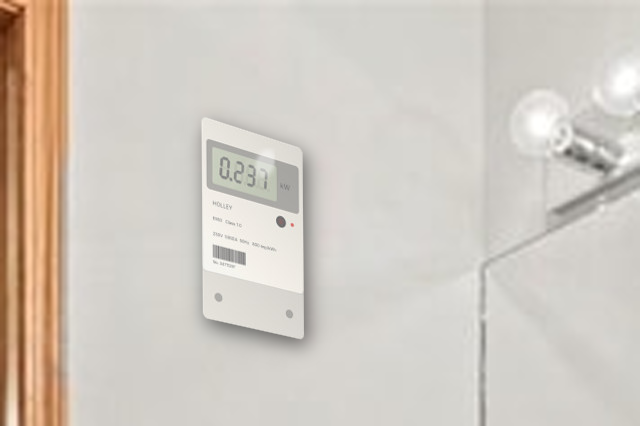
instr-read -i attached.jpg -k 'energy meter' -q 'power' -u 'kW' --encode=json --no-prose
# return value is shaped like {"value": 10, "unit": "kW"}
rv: {"value": 0.237, "unit": "kW"}
